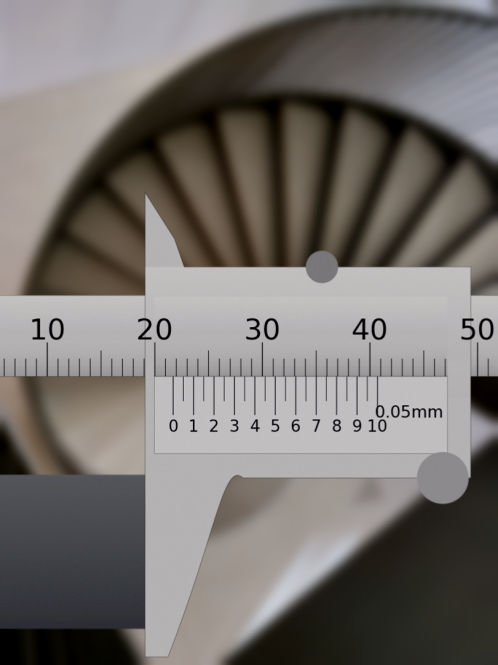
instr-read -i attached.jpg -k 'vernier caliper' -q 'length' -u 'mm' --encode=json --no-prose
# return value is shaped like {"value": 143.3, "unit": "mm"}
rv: {"value": 21.7, "unit": "mm"}
